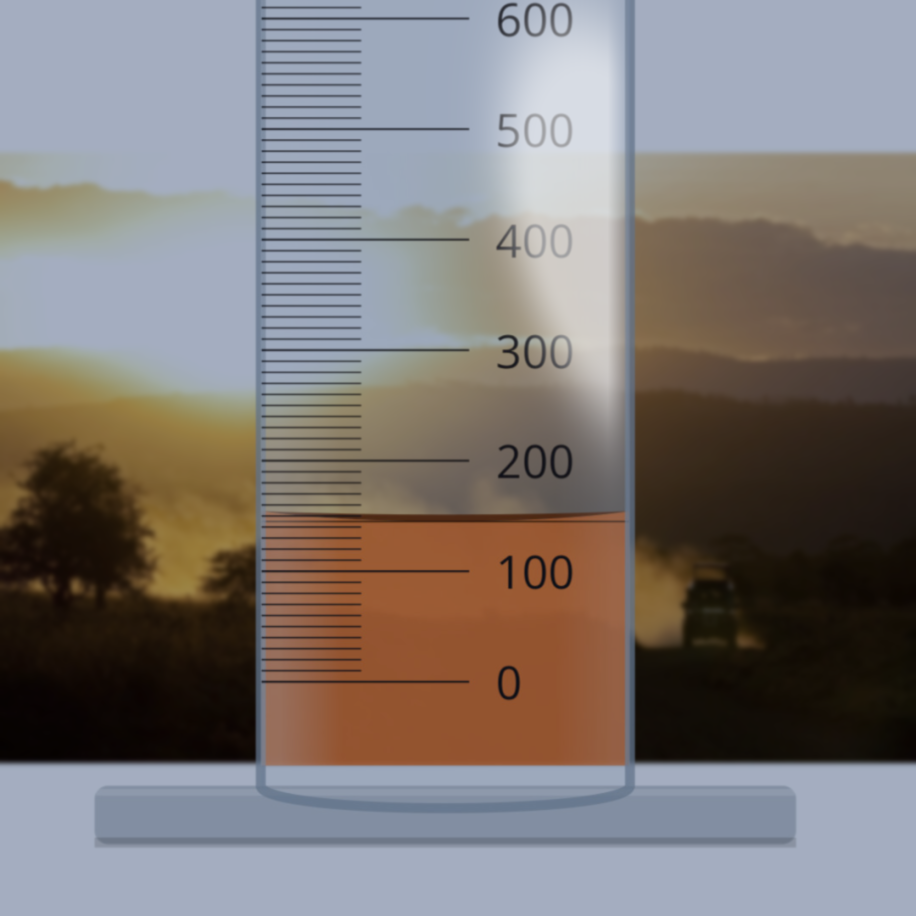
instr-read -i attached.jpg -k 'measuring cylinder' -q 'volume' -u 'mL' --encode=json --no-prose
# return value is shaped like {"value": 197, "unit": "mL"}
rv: {"value": 145, "unit": "mL"}
